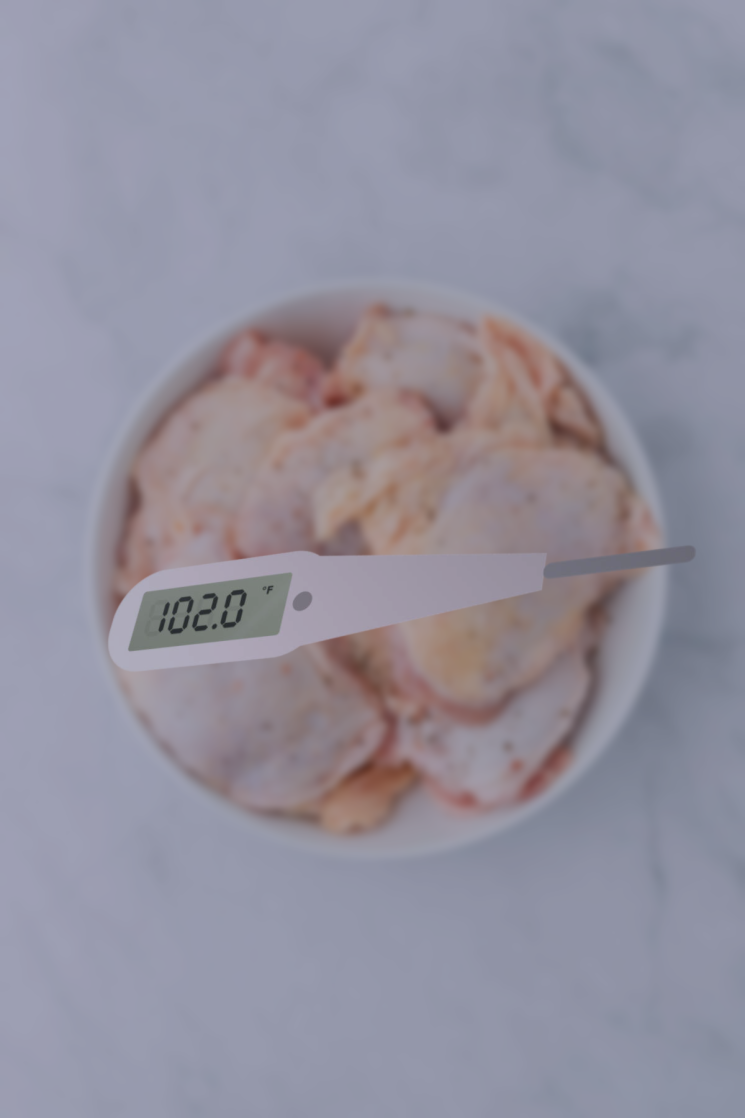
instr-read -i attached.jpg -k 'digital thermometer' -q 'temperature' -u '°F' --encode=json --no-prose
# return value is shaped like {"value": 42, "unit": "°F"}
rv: {"value": 102.0, "unit": "°F"}
